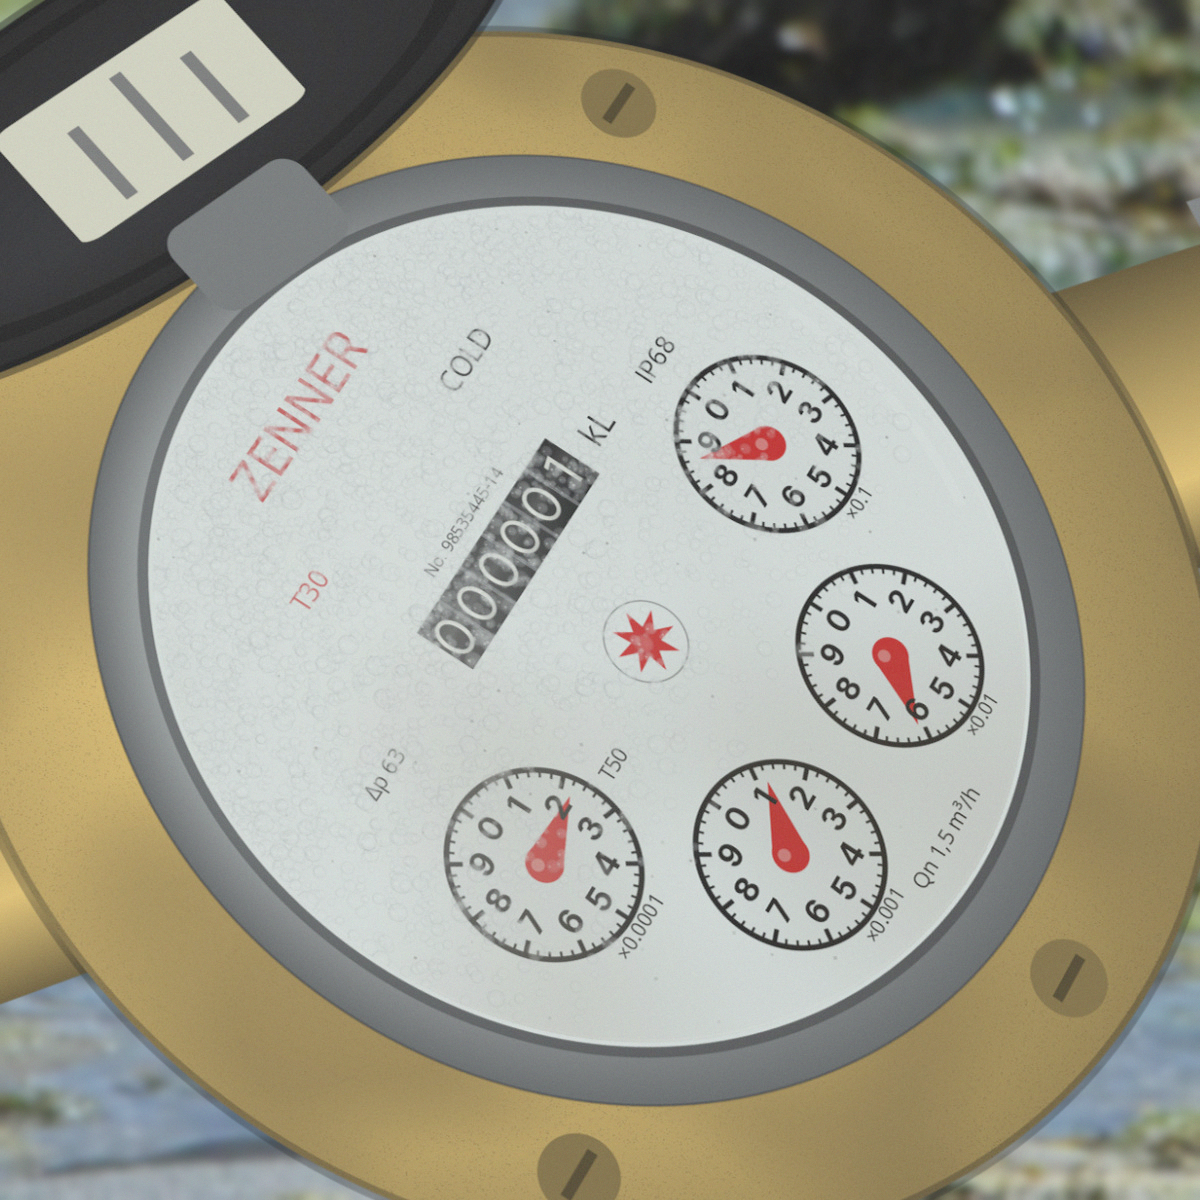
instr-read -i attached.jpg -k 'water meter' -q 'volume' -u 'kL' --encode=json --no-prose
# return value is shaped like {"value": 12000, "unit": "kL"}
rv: {"value": 1.8612, "unit": "kL"}
